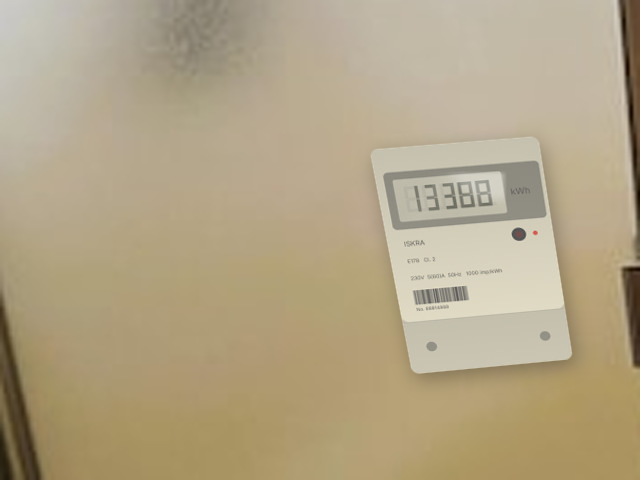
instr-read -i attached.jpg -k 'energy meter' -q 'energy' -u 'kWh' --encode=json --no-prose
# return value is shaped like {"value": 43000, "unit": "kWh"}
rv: {"value": 13388, "unit": "kWh"}
